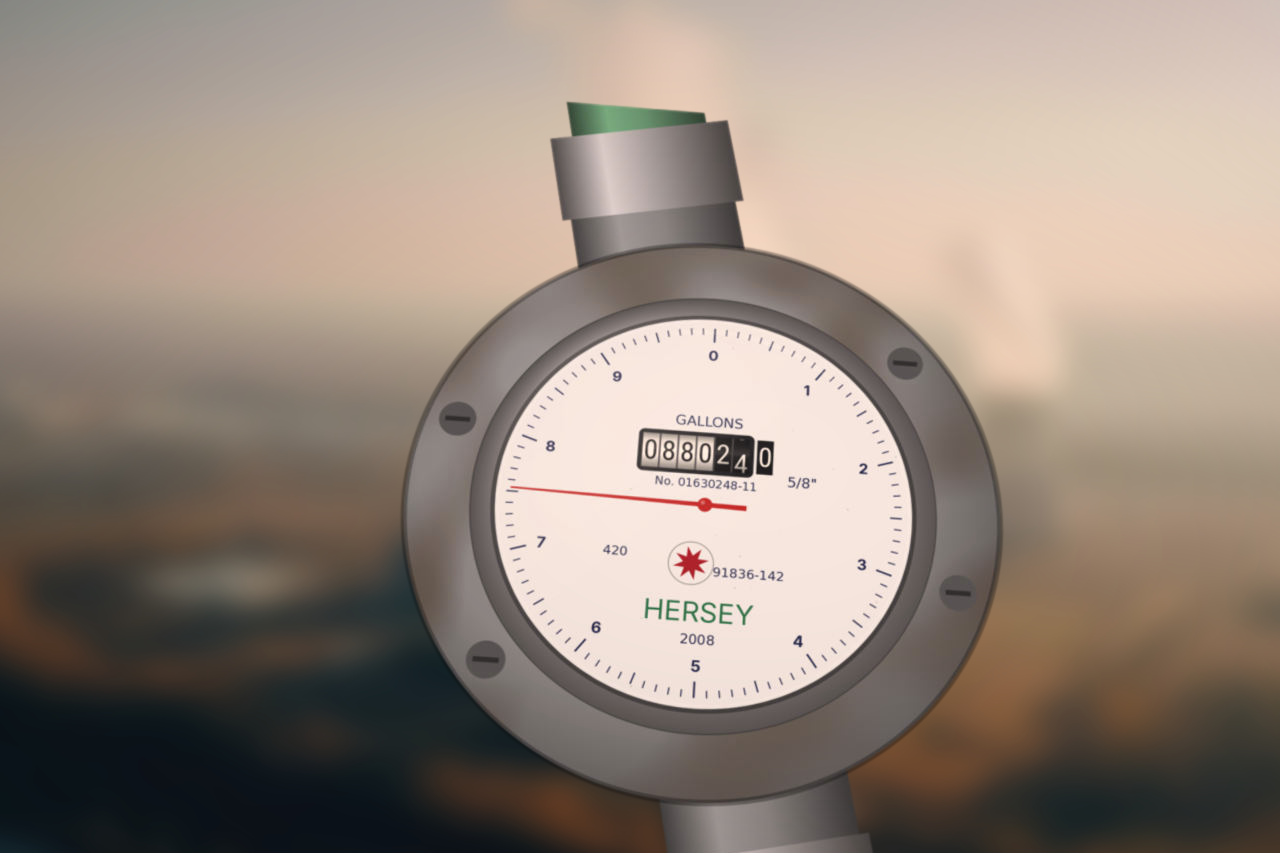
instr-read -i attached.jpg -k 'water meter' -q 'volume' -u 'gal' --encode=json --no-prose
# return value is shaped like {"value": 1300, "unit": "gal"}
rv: {"value": 880237.5, "unit": "gal"}
